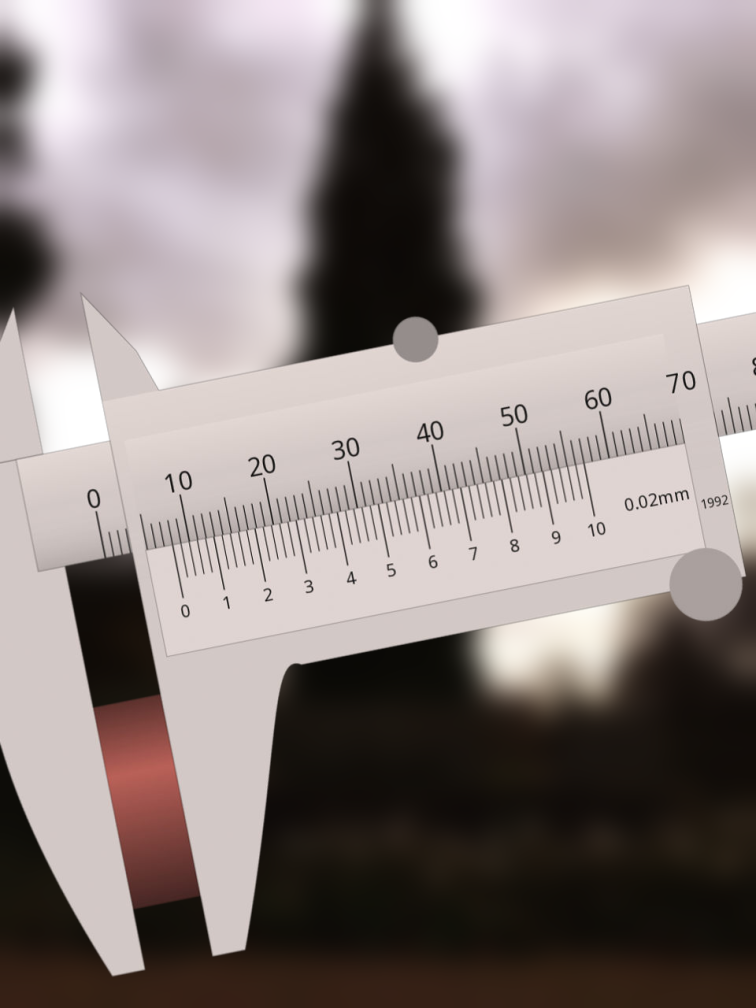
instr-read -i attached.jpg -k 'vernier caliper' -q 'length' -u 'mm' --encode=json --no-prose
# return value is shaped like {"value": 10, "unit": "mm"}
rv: {"value": 8.0, "unit": "mm"}
